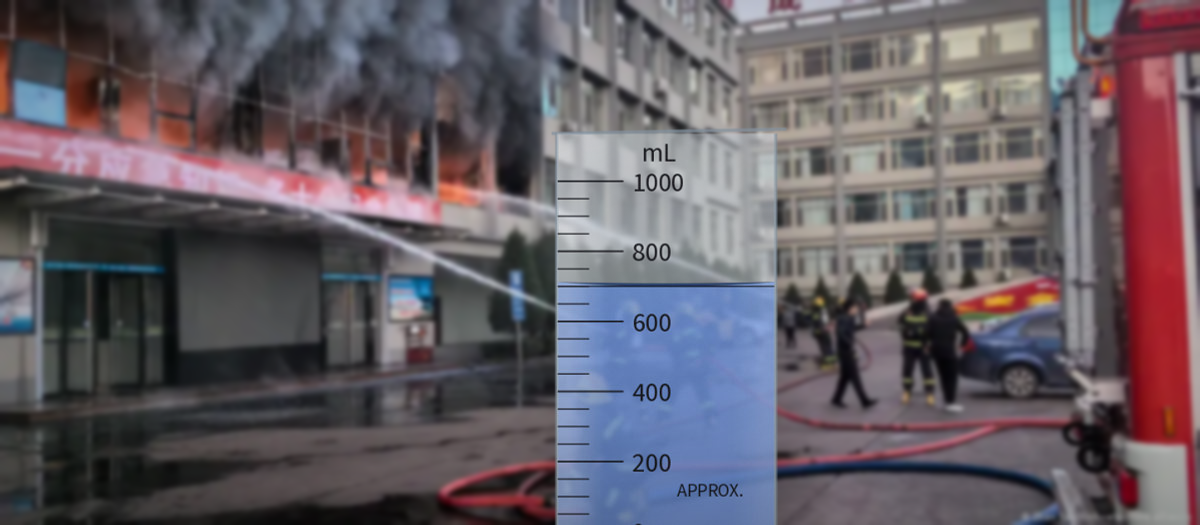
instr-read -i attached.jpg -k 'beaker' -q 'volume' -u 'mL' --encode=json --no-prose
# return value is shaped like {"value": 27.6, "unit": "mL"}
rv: {"value": 700, "unit": "mL"}
